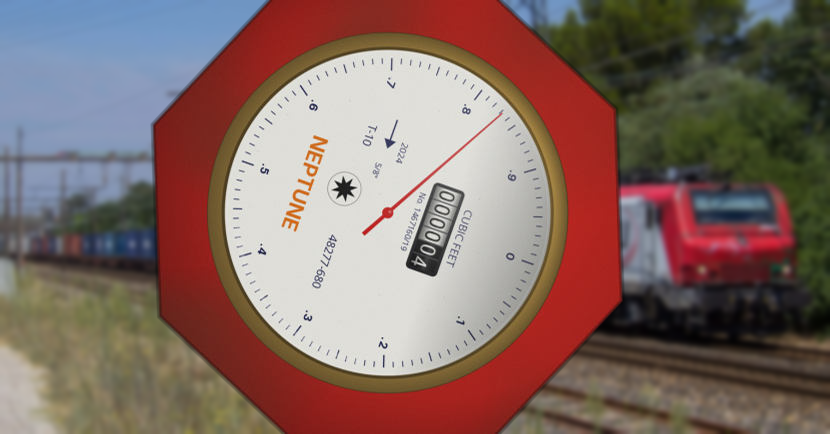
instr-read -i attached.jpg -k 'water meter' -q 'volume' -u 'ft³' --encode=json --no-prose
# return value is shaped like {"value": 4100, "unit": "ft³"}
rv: {"value": 3.83, "unit": "ft³"}
